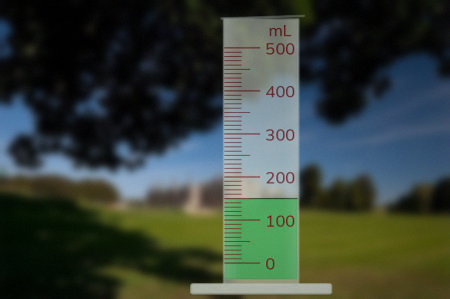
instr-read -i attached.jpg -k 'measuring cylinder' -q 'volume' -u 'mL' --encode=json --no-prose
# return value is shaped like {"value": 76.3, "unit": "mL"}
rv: {"value": 150, "unit": "mL"}
